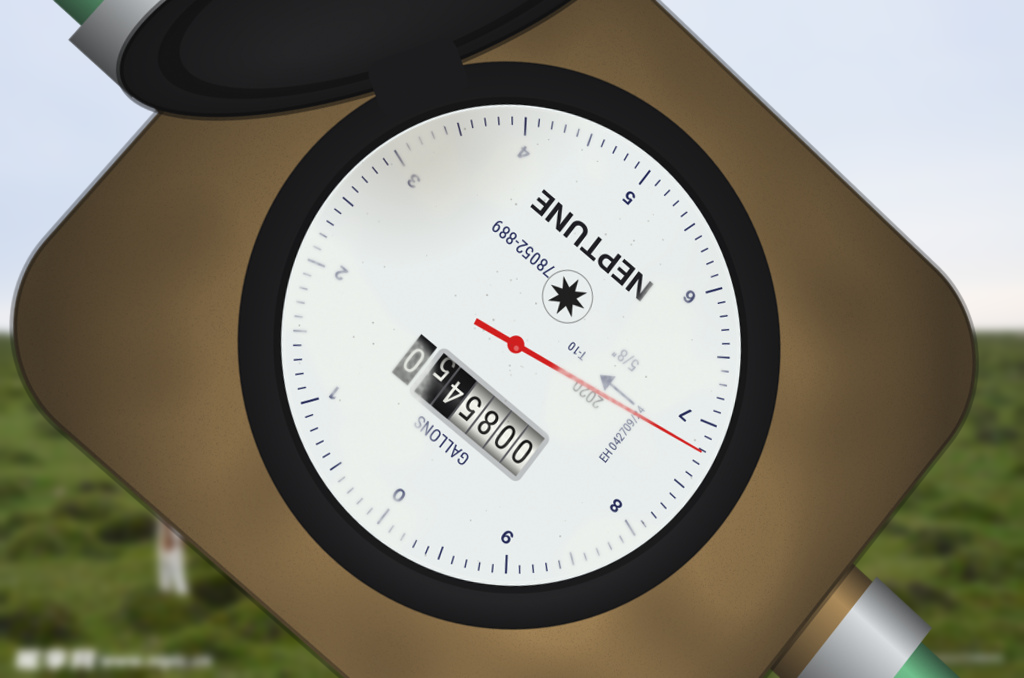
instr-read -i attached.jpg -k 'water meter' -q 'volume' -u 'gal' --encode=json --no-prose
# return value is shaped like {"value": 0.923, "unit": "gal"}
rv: {"value": 85447.2, "unit": "gal"}
